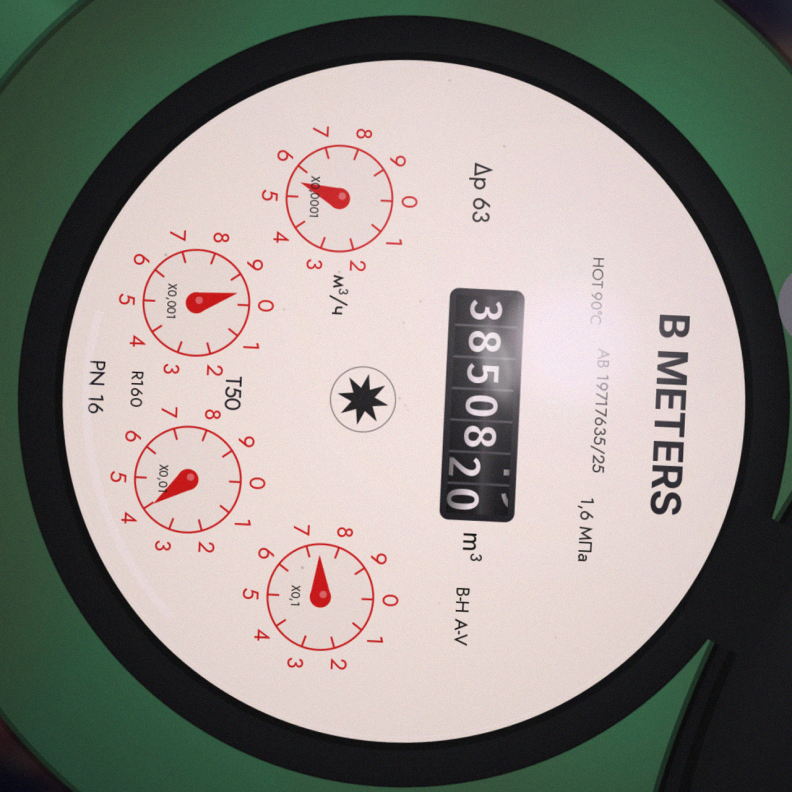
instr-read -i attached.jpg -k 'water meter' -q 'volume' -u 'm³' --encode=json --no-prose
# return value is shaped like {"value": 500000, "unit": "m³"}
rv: {"value": 3850819.7395, "unit": "m³"}
